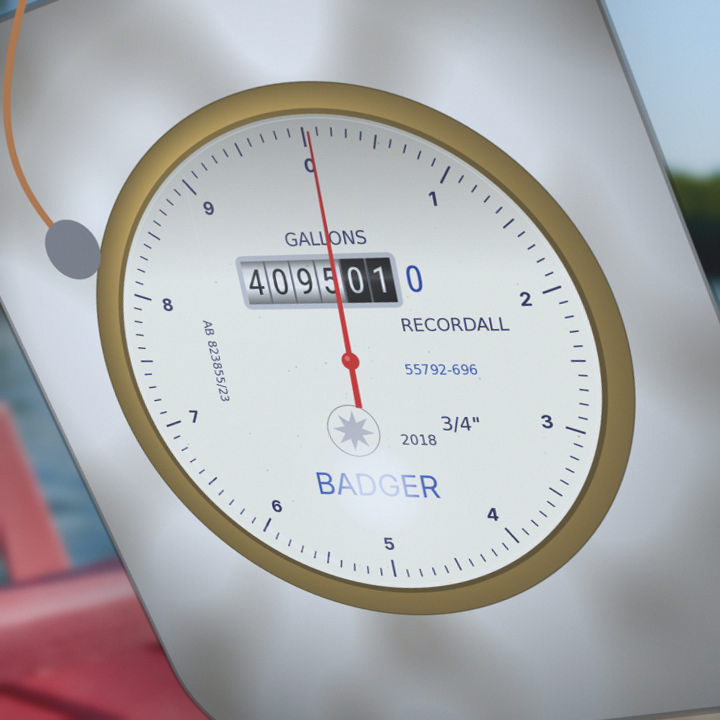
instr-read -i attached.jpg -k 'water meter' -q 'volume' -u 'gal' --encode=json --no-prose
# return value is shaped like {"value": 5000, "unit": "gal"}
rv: {"value": 4095010.0, "unit": "gal"}
